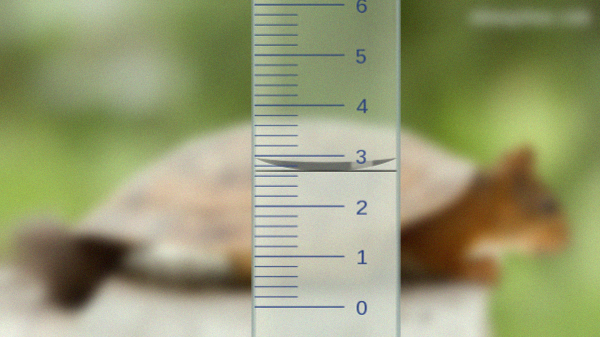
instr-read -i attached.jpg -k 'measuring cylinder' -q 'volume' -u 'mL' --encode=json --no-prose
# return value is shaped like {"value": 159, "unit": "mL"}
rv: {"value": 2.7, "unit": "mL"}
